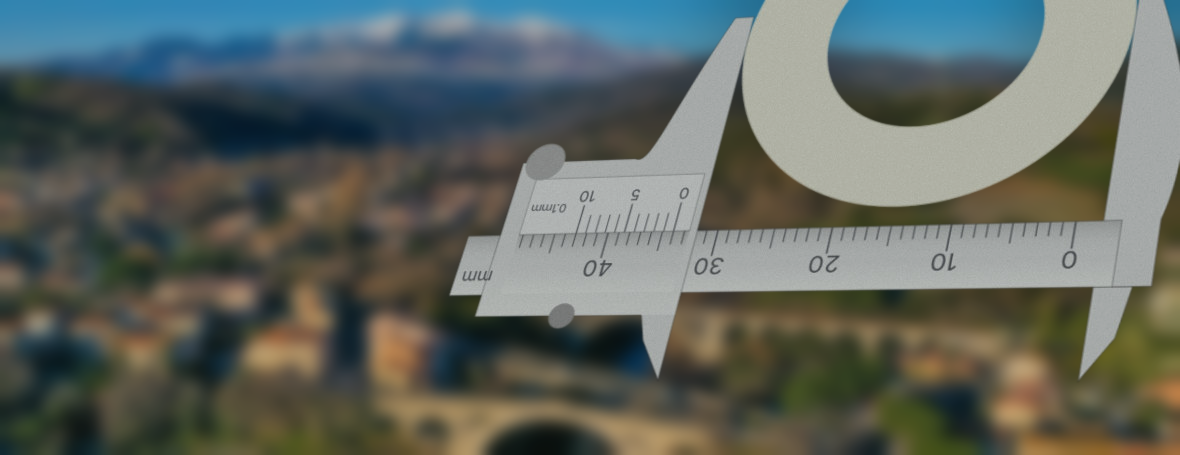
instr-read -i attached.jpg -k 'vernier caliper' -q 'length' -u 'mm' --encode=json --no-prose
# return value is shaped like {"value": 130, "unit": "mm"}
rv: {"value": 34.0, "unit": "mm"}
